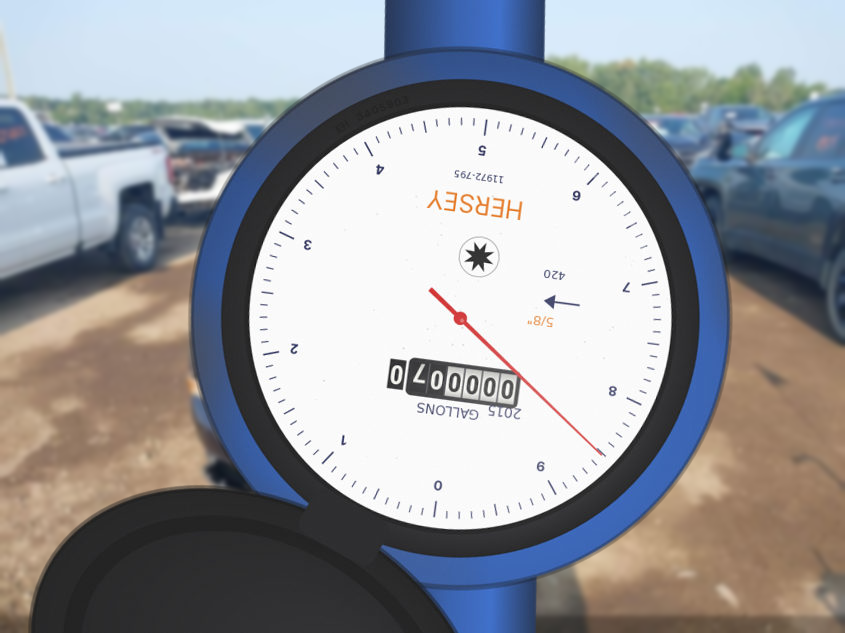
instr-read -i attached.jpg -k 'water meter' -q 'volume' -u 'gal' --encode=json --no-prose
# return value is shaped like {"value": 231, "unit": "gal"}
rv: {"value": 68.5, "unit": "gal"}
